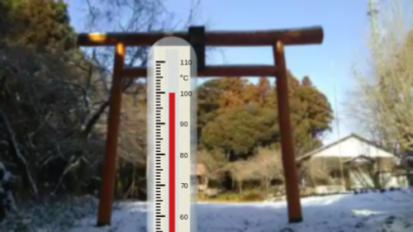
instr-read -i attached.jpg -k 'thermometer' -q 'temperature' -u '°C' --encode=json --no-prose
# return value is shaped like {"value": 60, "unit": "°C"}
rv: {"value": 100, "unit": "°C"}
